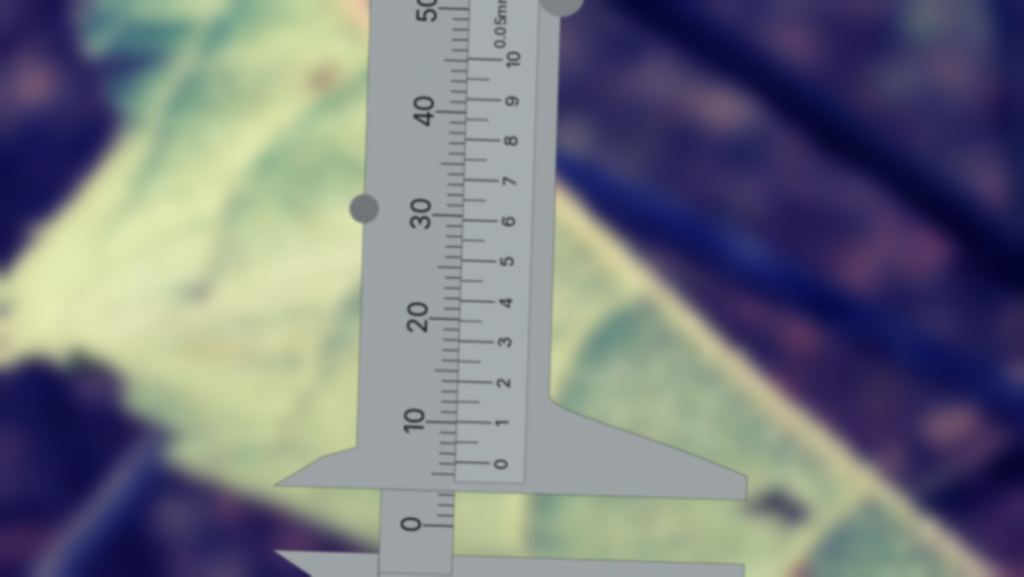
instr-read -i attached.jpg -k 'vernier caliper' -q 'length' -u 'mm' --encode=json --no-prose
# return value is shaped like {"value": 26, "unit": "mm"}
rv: {"value": 6.2, "unit": "mm"}
